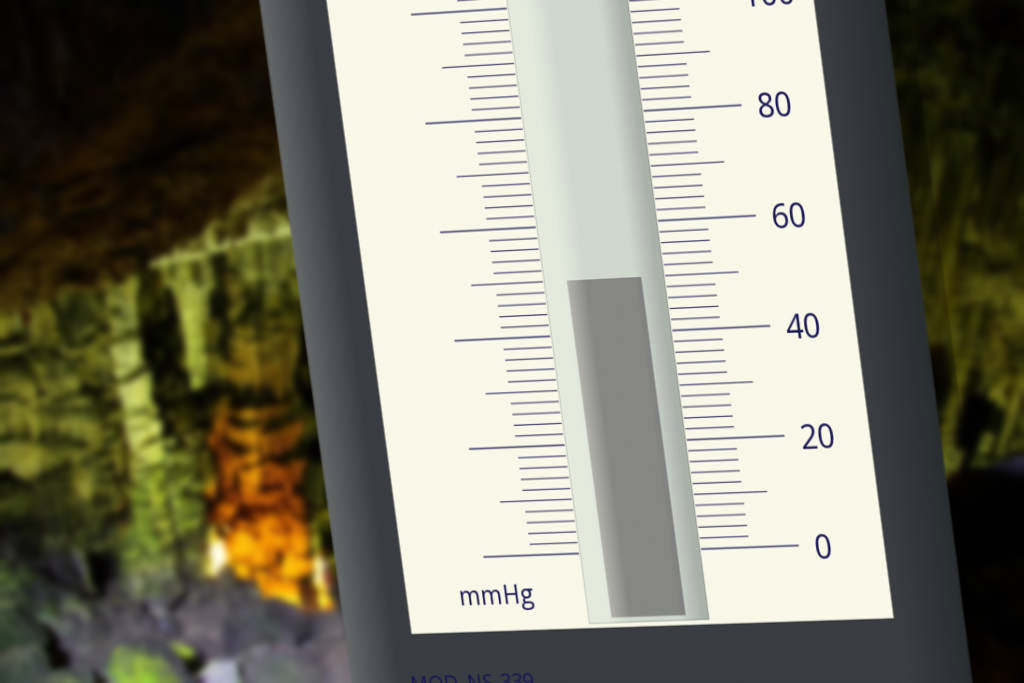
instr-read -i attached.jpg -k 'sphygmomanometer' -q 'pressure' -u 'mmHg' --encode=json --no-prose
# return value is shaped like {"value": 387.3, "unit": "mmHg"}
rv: {"value": 50, "unit": "mmHg"}
